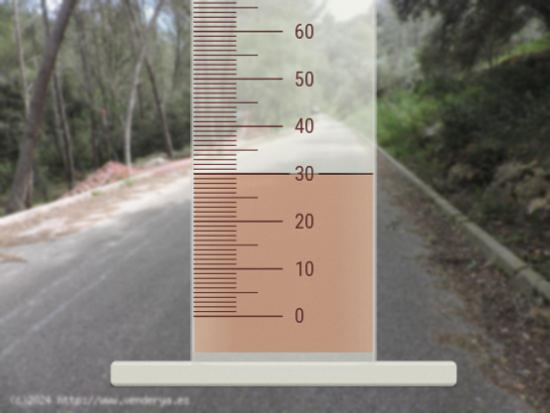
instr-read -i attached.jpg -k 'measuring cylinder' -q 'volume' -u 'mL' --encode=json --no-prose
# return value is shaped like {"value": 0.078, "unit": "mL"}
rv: {"value": 30, "unit": "mL"}
